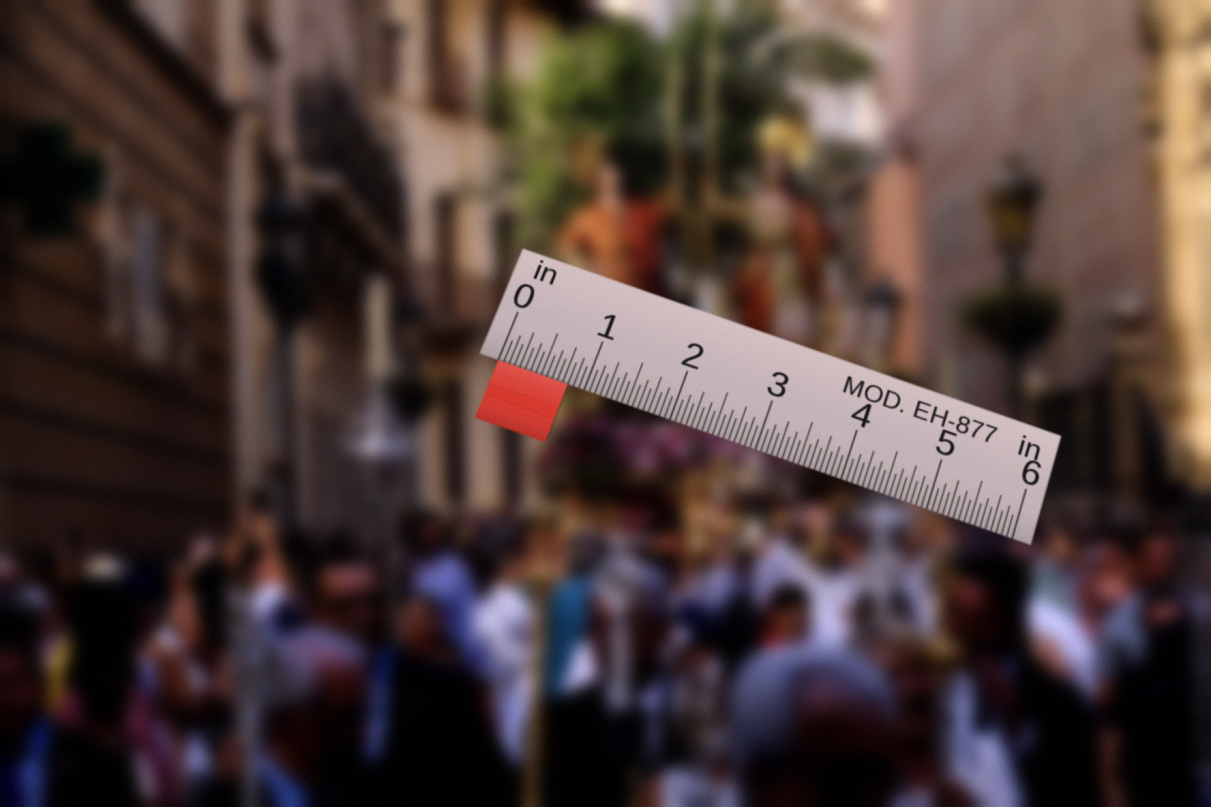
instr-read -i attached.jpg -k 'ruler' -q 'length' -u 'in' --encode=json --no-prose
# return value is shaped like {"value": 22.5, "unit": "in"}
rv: {"value": 0.8125, "unit": "in"}
